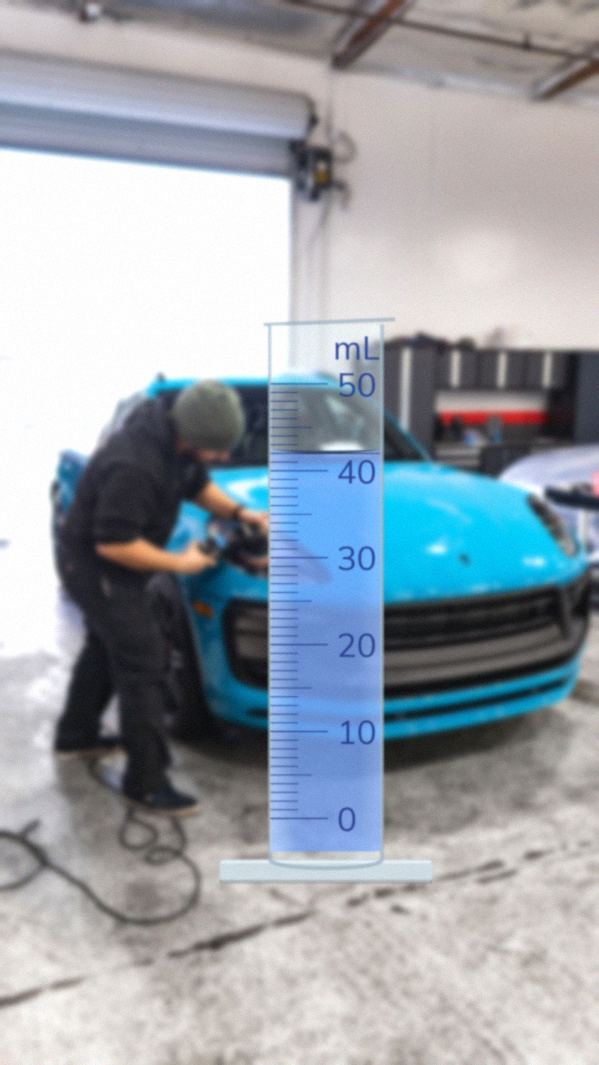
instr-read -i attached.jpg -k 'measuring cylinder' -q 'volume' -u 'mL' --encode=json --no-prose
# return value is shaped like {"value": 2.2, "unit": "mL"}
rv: {"value": 42, "unit": "mL"}
